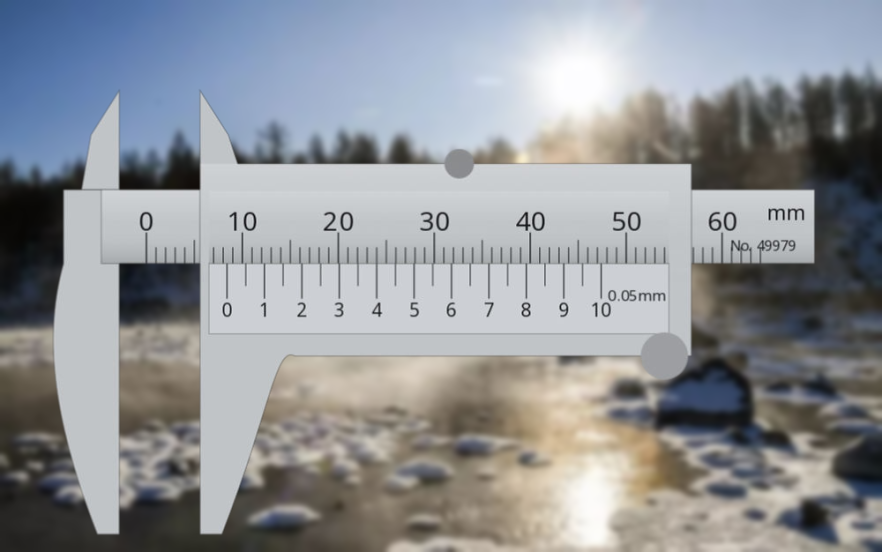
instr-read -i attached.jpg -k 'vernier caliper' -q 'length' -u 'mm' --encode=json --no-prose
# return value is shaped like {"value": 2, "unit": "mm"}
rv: {"value": 8.4, "unit": "mm"}
